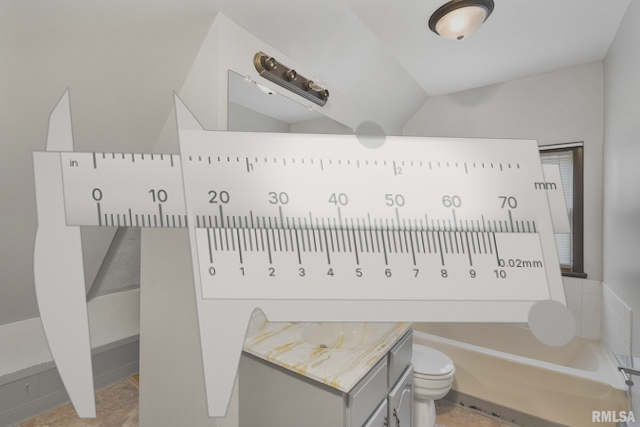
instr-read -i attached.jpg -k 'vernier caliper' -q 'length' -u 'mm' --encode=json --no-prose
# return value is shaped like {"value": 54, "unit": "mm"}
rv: {"value": 17.5, "unit": "mm"}
